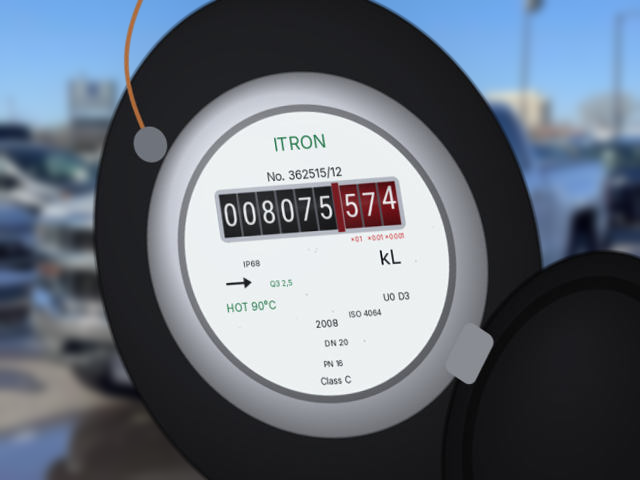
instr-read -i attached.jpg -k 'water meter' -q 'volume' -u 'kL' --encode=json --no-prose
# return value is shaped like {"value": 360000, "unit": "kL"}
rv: {"value": 8075.574, "unit": "kL"}
